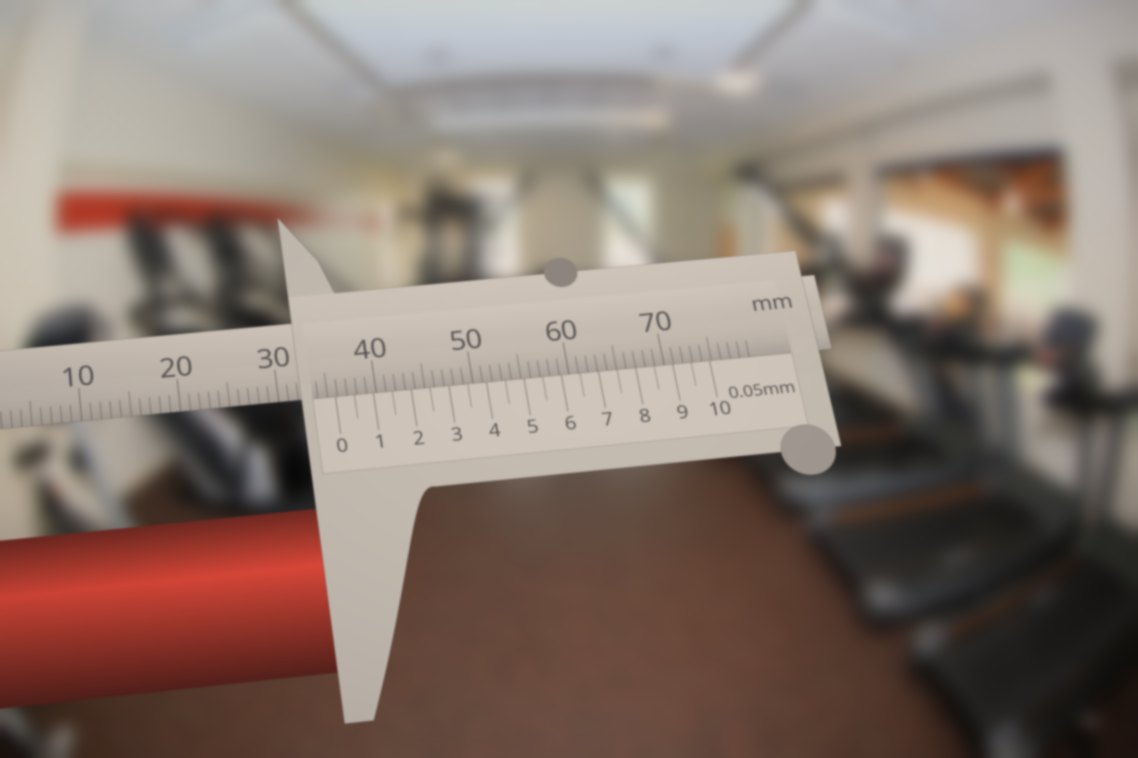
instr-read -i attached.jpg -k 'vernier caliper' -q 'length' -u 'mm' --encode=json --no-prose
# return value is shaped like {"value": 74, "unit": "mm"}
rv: {"value": 35.8, "unit": "mm"}
